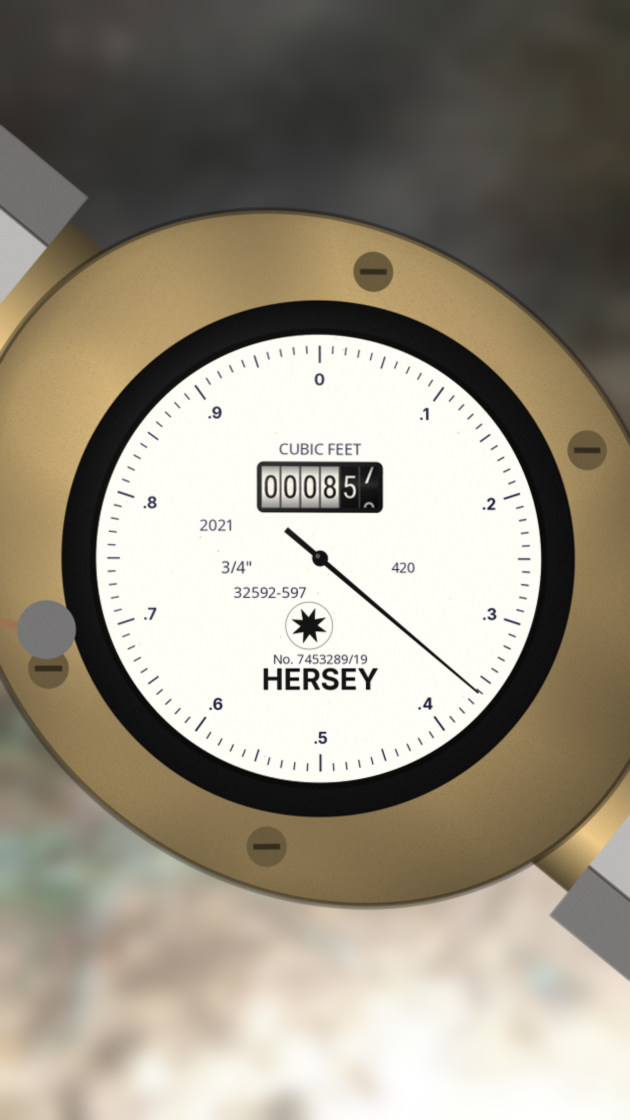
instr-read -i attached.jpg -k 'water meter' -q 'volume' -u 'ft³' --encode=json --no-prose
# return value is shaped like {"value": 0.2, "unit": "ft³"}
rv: {"value": 857.36, "unit": "ft³"}
